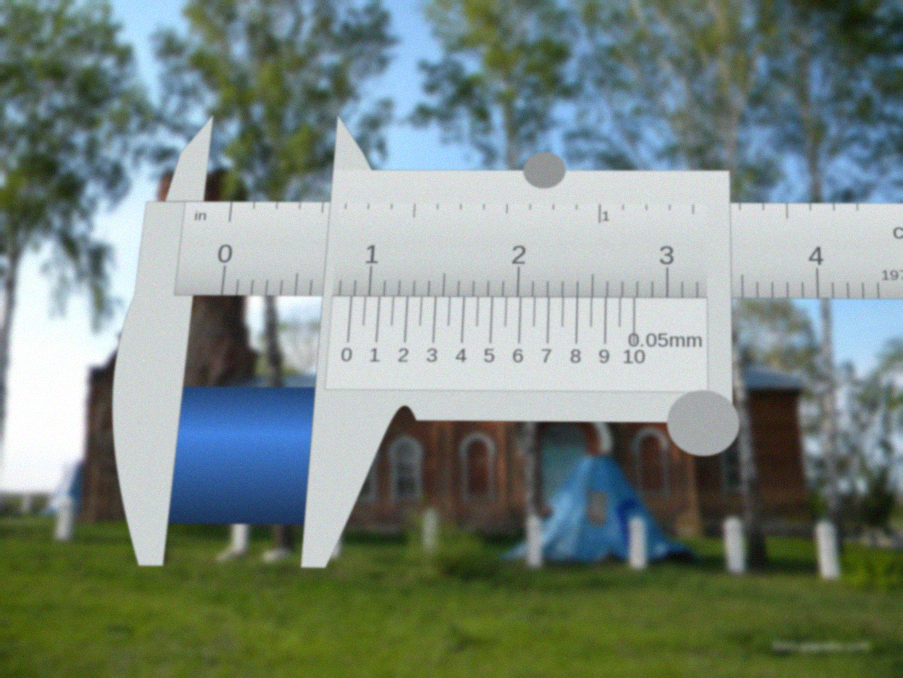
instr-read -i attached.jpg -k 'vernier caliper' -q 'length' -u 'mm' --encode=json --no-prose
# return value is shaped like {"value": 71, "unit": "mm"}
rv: {"value": 8.8, "unit": "mm"}
